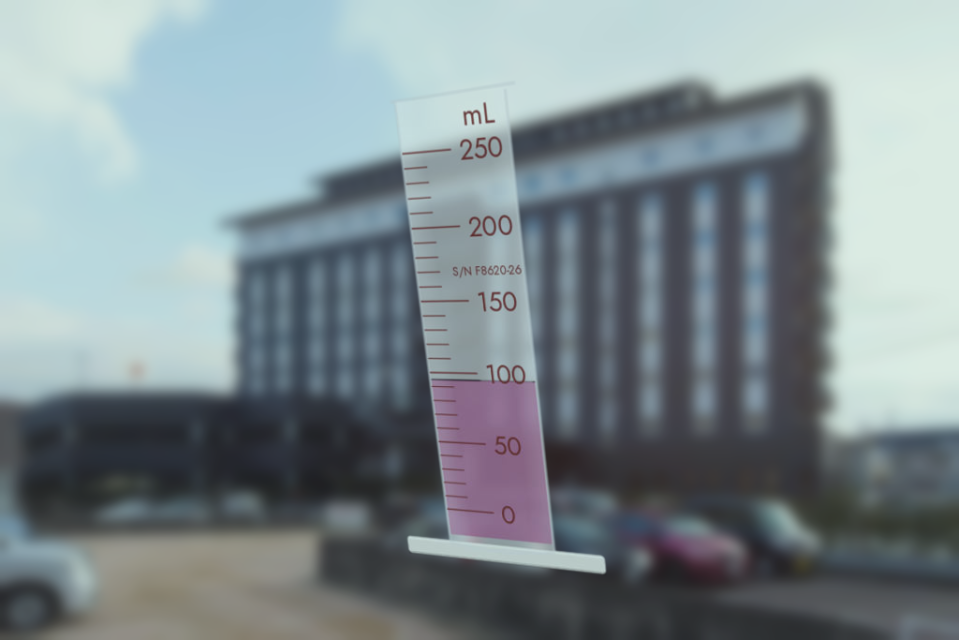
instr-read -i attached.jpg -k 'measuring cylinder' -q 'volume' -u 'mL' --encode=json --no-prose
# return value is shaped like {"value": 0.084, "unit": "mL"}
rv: {"value": 95, "unit": "mL"}
